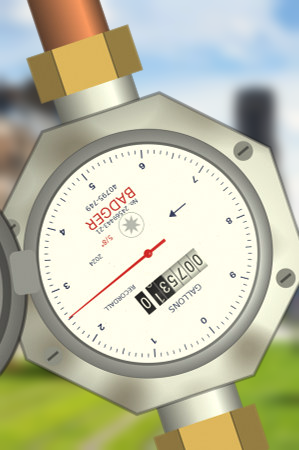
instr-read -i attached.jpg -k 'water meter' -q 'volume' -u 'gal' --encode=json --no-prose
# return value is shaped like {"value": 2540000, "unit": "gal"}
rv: {"value": 75312.5, "unit": "gal"}
